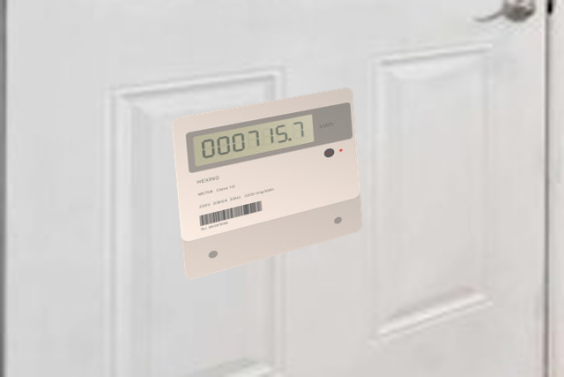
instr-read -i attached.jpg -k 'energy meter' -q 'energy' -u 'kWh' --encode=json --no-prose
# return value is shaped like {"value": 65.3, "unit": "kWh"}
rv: {"value": 715.7, "unit": "kWh"}
